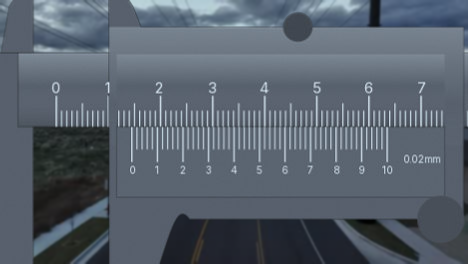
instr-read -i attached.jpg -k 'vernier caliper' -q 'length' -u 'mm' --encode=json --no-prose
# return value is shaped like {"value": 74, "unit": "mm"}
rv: {"value": 14.5, "unit": "mm"}
